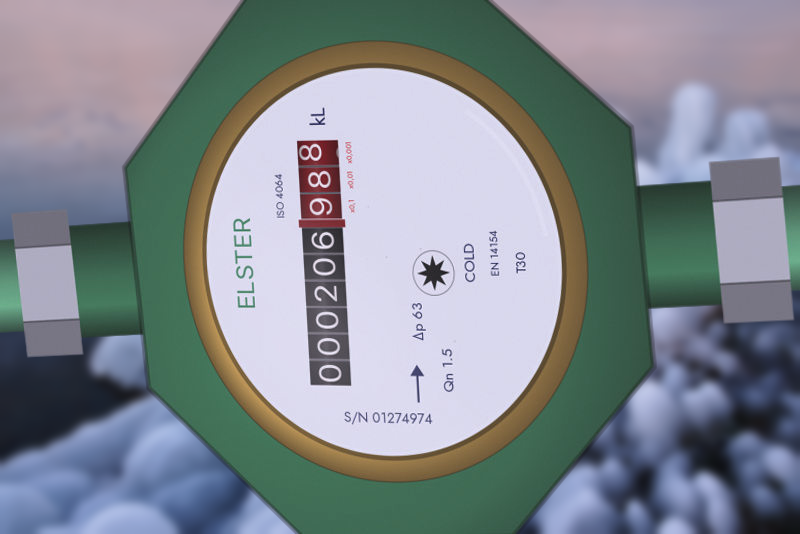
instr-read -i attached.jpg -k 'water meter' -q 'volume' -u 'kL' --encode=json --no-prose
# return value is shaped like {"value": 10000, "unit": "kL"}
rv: {"value": 206.988, "unit": "kL"}
